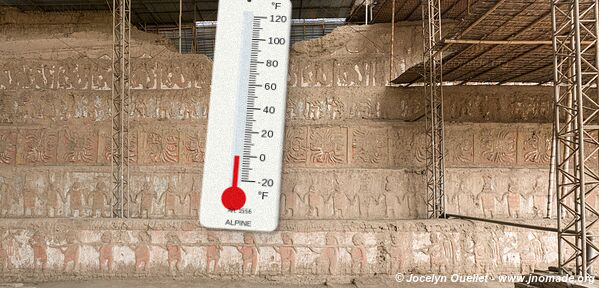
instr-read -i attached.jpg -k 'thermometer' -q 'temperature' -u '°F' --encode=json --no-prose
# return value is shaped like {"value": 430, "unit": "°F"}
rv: {"value": 0, "unit": "°F"}
